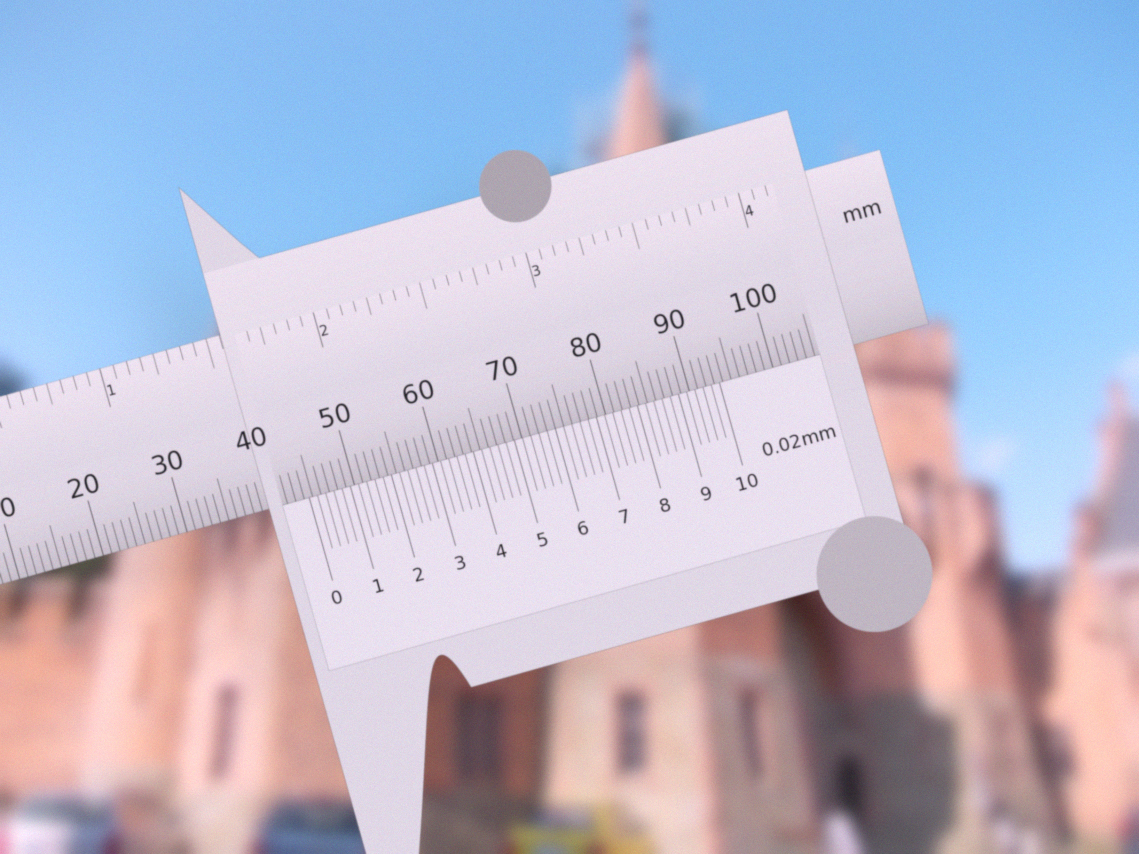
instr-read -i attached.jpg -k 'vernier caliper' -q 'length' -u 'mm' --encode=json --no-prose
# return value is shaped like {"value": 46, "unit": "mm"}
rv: {"value": 44.6, "unit": "mm"}
